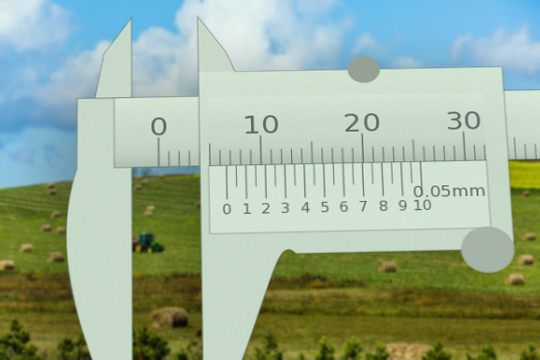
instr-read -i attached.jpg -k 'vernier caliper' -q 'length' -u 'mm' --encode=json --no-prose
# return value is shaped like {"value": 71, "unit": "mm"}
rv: {"value": 6.6, "unit": "mm"}
